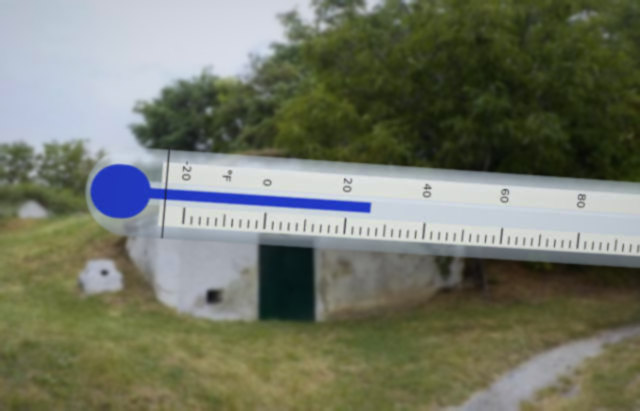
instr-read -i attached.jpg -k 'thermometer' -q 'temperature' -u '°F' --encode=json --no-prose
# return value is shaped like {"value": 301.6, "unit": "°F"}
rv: {"value": 26, "unit": "°F"}
